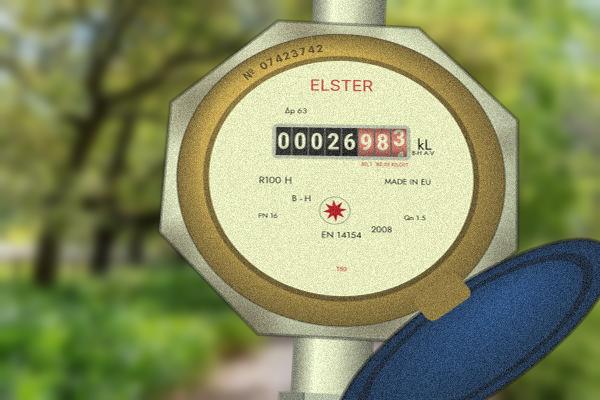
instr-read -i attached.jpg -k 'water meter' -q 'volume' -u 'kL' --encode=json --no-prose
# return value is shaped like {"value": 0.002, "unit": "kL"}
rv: {"value": 26.983, "unit": "kL"}
